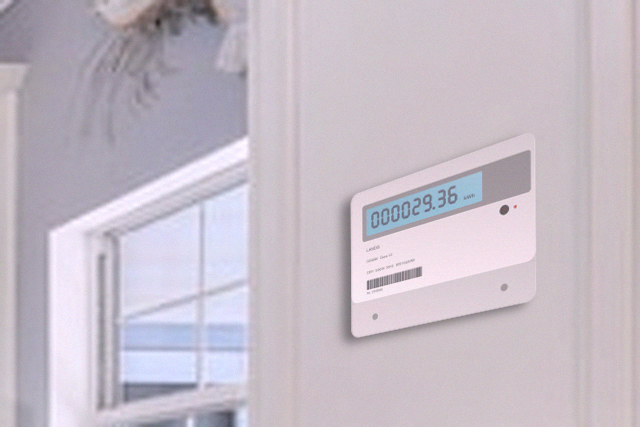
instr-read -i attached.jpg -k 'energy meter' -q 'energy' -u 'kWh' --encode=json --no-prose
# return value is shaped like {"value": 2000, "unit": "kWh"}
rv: {"value": 29.36, "unit": "kWh"}
